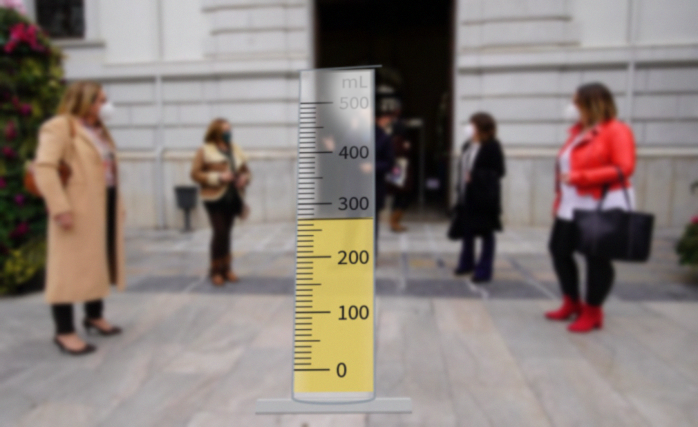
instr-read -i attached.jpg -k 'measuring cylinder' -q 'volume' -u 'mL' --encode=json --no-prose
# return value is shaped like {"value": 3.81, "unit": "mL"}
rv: {"value": 270, "unit": "mL"}
